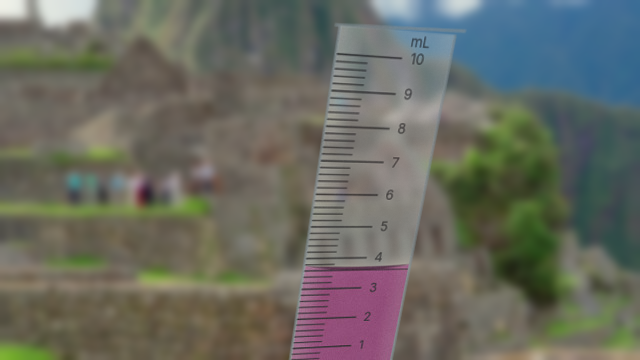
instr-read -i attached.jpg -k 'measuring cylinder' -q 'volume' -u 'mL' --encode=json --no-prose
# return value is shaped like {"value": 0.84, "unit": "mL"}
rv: {"value": 3.6, "unit": "mL"}
